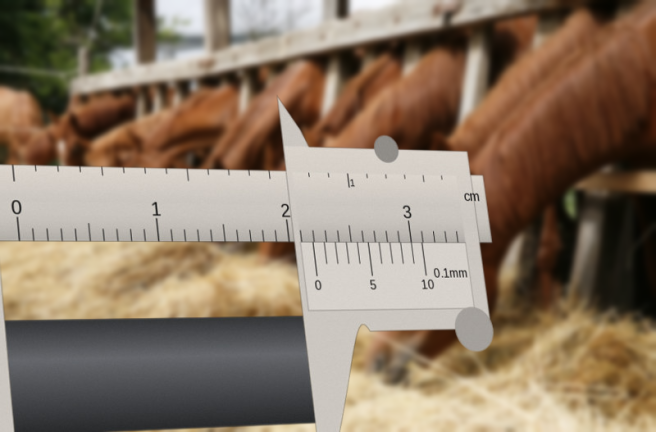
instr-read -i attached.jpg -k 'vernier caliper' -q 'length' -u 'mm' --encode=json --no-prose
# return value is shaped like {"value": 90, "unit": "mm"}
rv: {"value": 21.9, "unit": "mm"}
